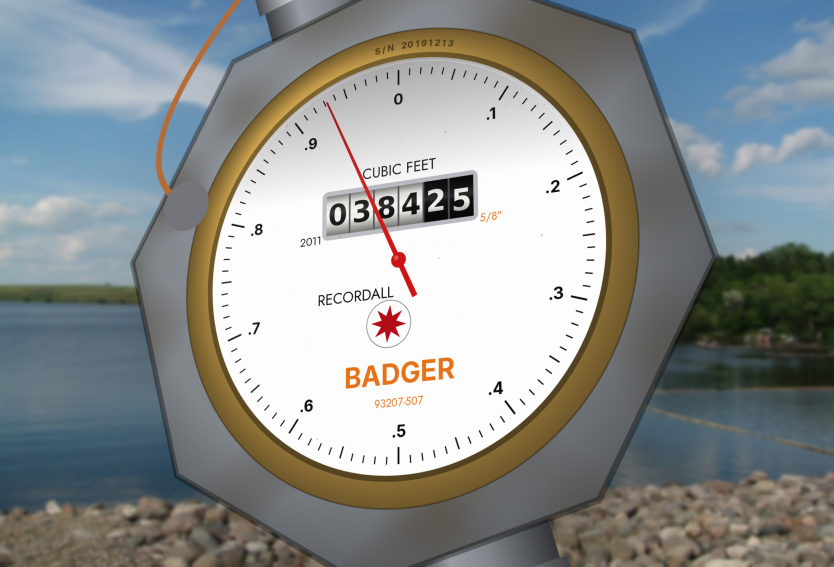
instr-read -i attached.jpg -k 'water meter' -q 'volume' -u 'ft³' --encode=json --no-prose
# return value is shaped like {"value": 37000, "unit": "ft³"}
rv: {"value": 38424.93, "unit": "ft³"}
